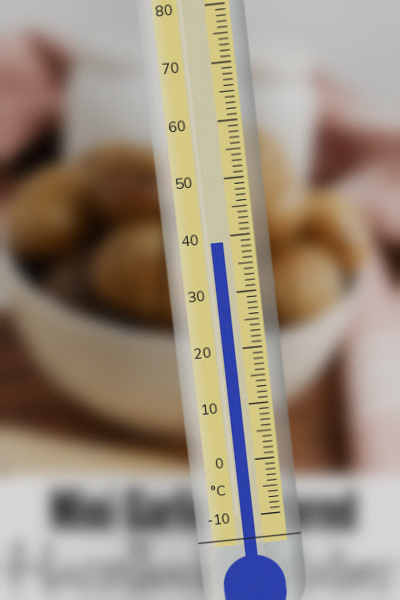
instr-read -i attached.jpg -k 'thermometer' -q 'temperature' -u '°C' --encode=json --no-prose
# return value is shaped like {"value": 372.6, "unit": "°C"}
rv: {"value": 39, "unit": "°C"}
